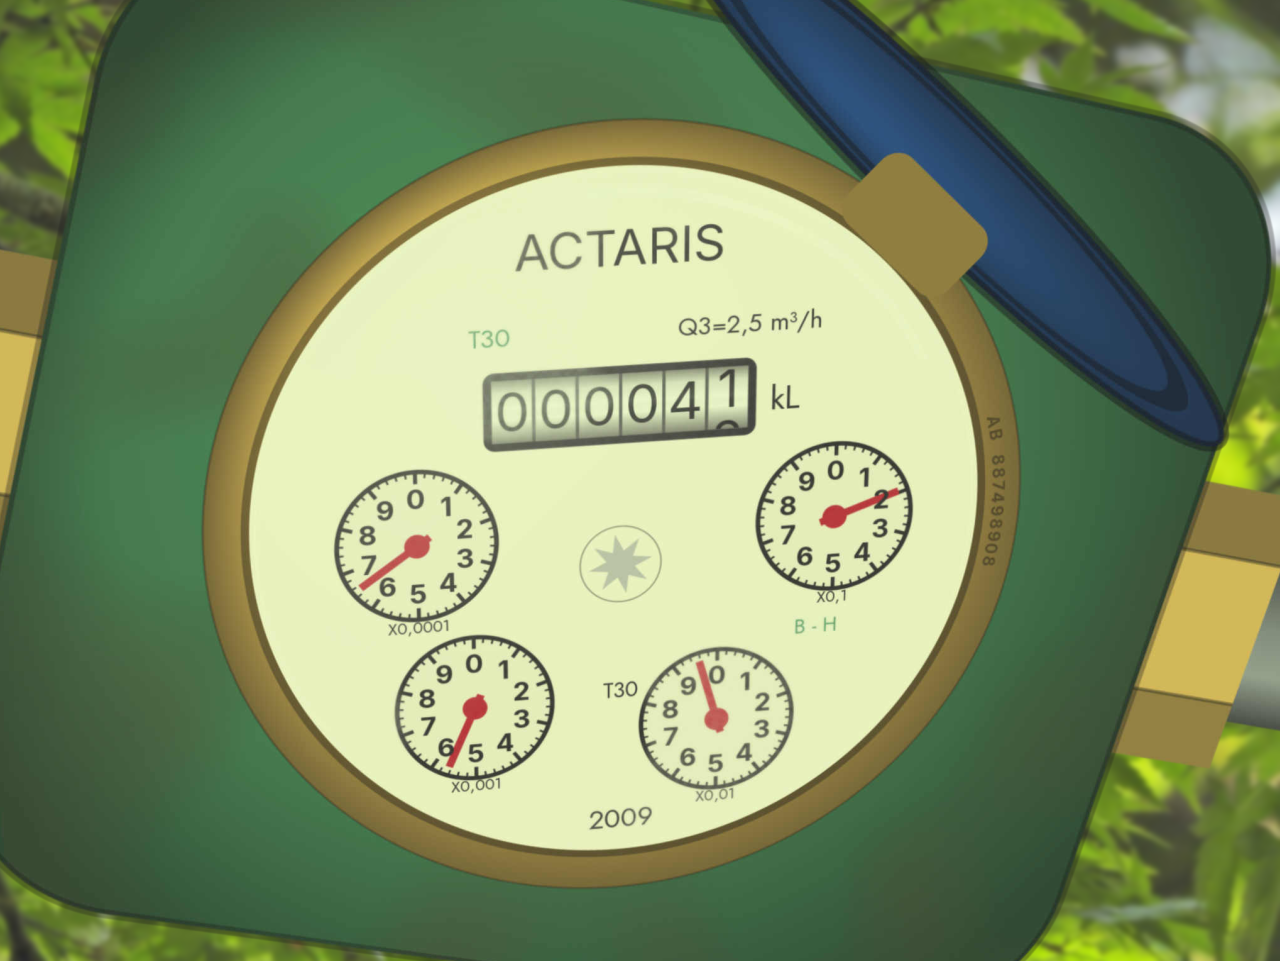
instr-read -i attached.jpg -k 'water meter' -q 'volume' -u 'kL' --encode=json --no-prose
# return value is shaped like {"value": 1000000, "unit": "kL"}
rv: {"value": 41.1956, "unit": "kL"}
